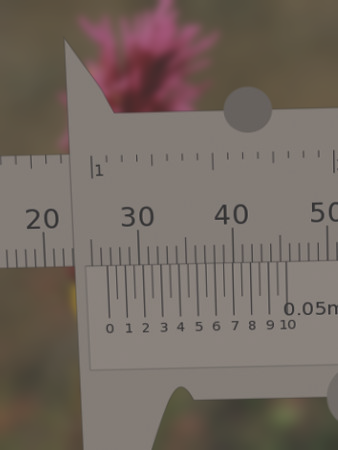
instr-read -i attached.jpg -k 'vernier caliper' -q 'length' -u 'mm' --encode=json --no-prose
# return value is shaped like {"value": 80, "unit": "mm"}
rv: {"value": 26.6, "unit": "mm"}
